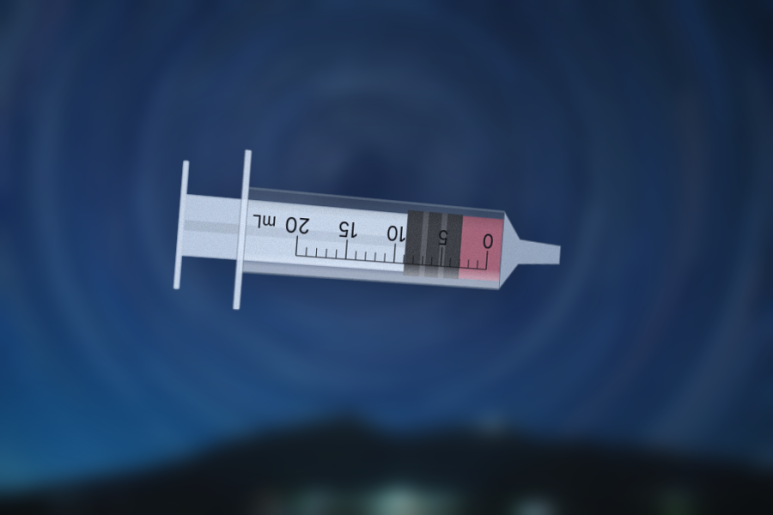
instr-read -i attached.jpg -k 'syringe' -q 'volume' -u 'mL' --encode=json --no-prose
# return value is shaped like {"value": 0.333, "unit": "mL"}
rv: {"value": 3, "unit": "mL"}
